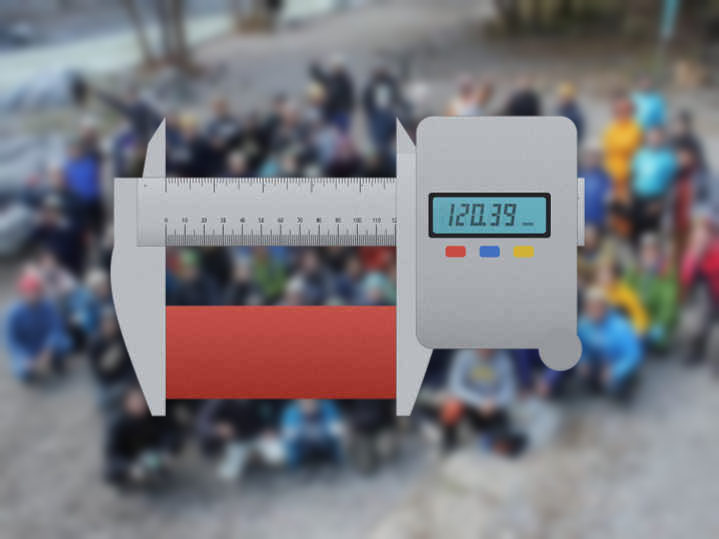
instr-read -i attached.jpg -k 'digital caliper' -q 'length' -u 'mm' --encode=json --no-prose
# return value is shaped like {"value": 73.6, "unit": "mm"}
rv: {"value": 120.39, "unit": "mm"}
